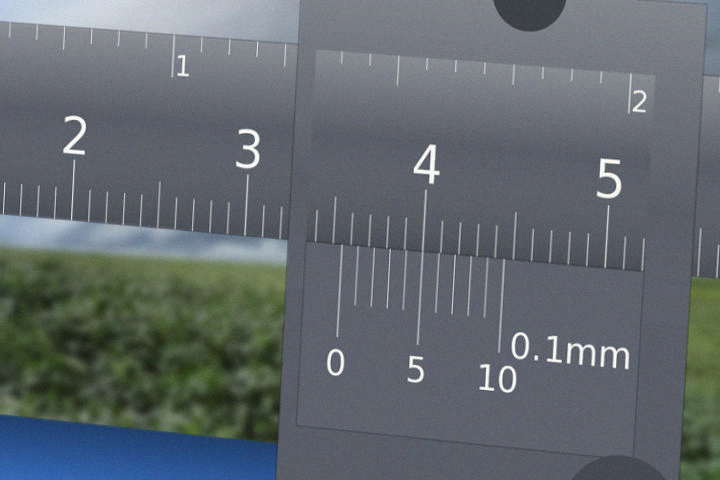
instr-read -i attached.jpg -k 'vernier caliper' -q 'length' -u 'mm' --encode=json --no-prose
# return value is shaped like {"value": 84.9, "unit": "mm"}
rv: {"value": 35.5, "unit": "mm"}
